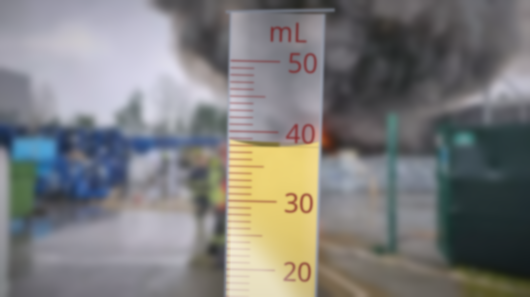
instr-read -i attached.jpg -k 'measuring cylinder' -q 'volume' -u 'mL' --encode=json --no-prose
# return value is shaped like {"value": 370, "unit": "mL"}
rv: {"value": 38, "unit": "mL"}
